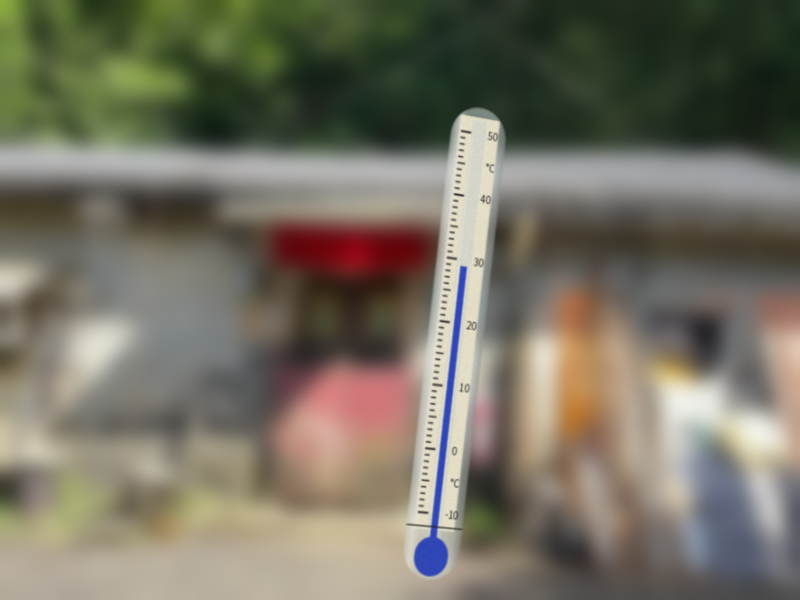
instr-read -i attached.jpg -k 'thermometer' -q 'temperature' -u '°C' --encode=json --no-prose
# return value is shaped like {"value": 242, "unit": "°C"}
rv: {"value": 29, "unit": "°C"}
